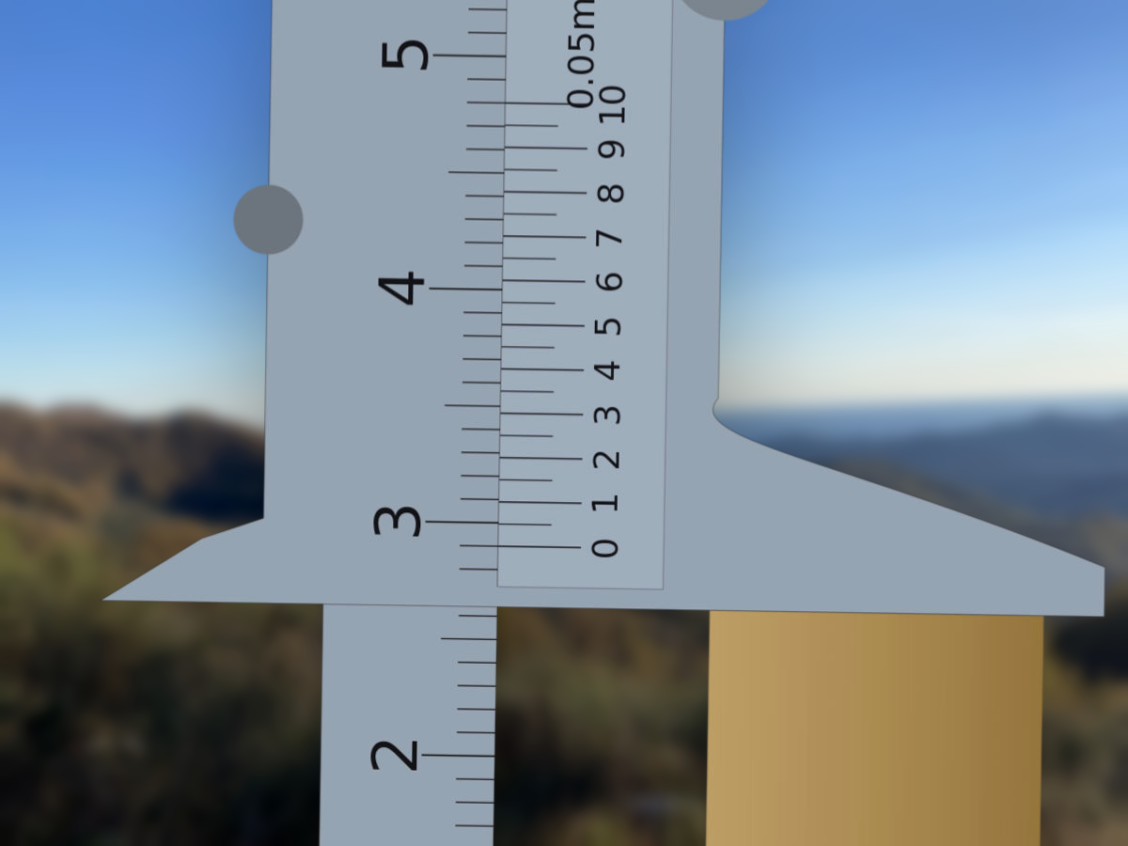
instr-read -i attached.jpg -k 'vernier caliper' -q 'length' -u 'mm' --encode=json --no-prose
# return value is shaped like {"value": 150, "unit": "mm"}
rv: {"value": 29.0, "unit": "mm"}
